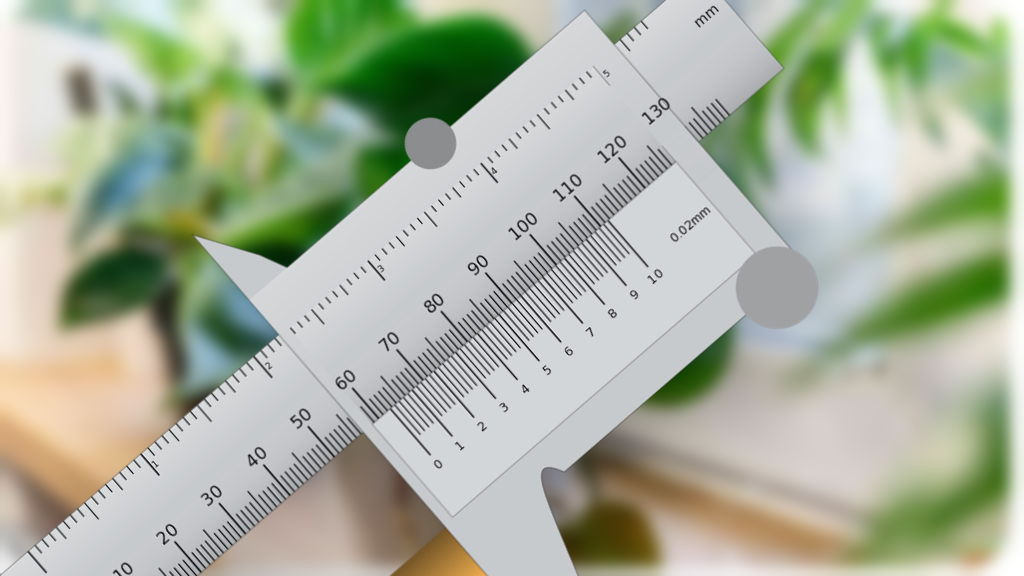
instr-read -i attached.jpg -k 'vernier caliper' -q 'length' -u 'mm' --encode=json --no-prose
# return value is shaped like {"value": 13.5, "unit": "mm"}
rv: {"value": 62.6, "unit": "mm"}
